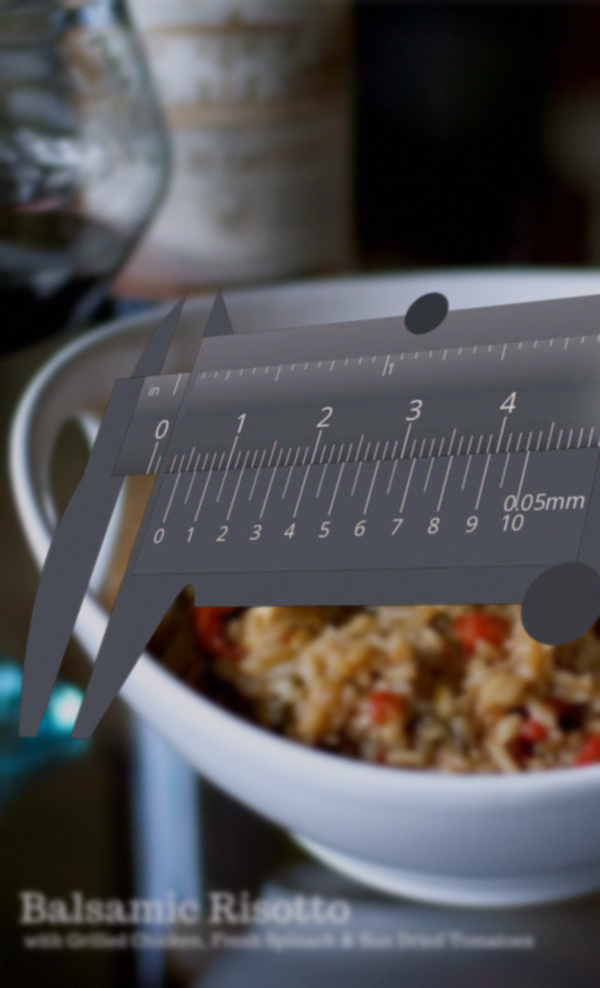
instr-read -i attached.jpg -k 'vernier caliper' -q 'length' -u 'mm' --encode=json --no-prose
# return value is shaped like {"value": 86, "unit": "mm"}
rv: {"value": 4.2, "unit": "mm"}
